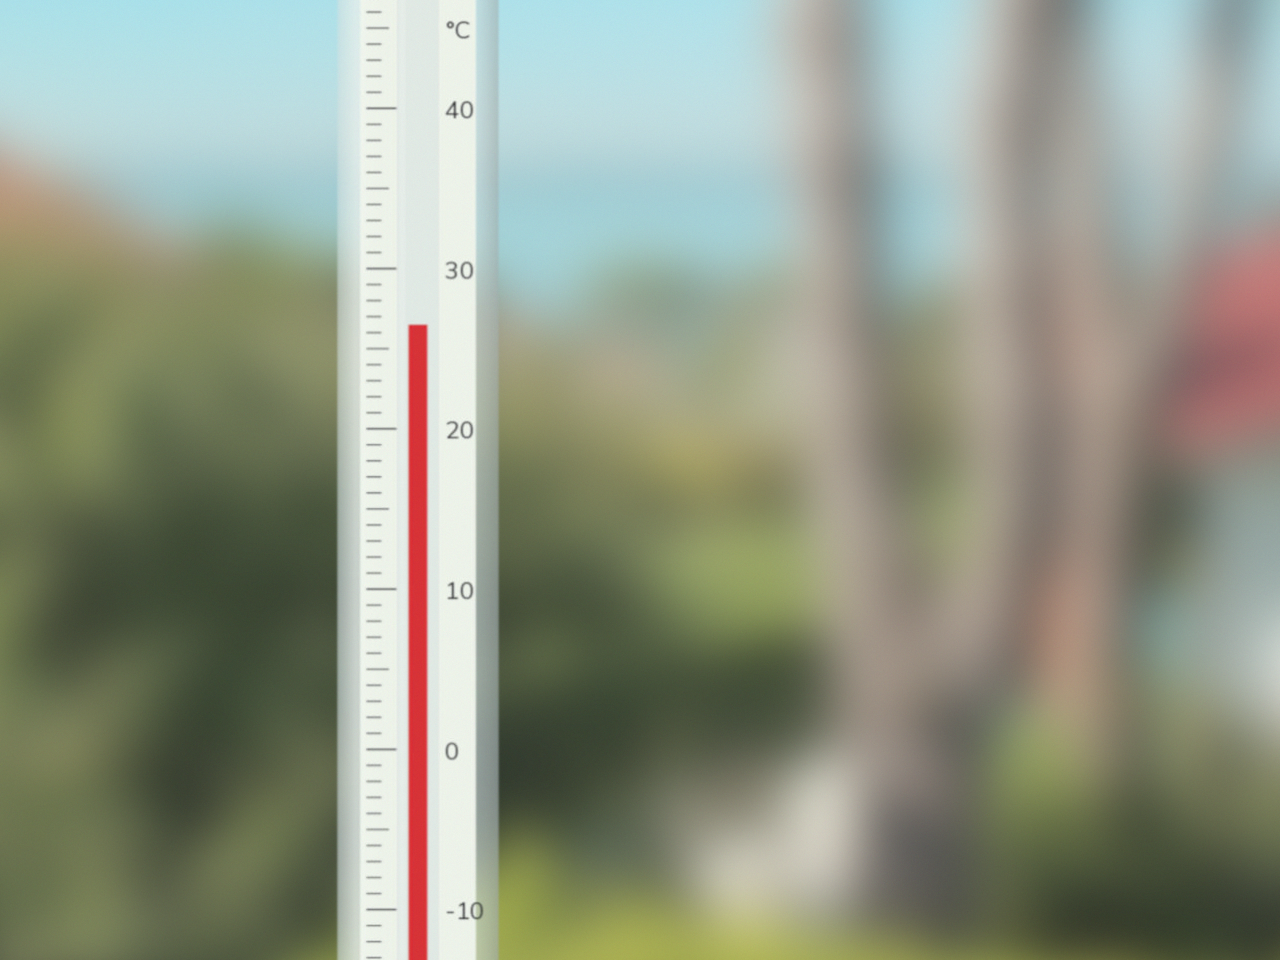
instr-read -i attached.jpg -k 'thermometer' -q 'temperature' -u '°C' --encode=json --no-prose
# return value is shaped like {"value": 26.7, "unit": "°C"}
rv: {"value": 26.5, "unit": "°C"}
